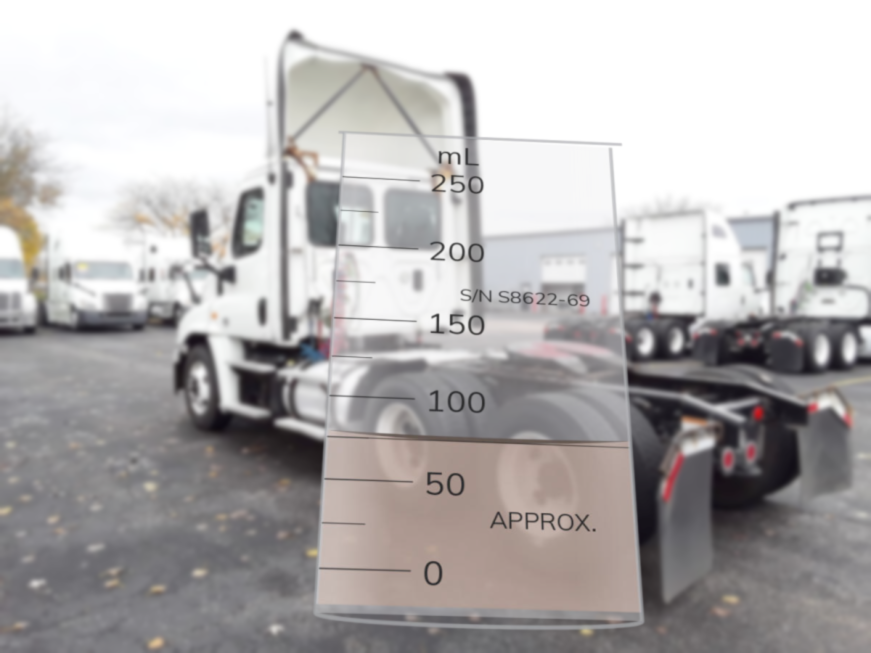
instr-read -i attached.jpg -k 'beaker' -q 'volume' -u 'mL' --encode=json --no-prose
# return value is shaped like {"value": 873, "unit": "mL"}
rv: {"value": 75, "unit": "mL"}
